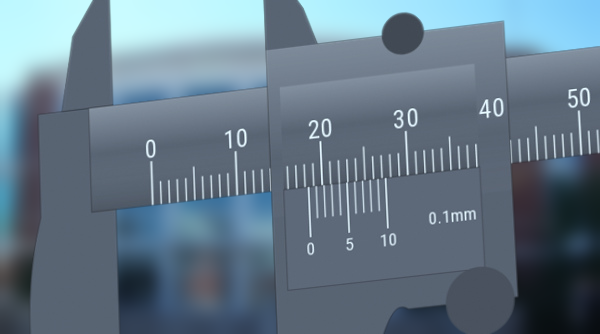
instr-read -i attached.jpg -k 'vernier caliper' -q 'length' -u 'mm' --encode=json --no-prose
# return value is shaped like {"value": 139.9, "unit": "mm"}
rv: {"value": 18.4, "unit": "mm"}
